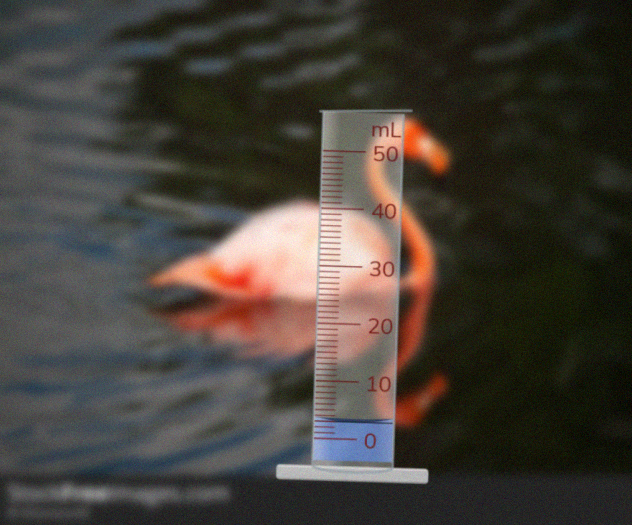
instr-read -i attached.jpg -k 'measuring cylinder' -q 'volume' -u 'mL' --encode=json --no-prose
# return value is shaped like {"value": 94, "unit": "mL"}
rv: {"value": 3, "unit": "mL"}
